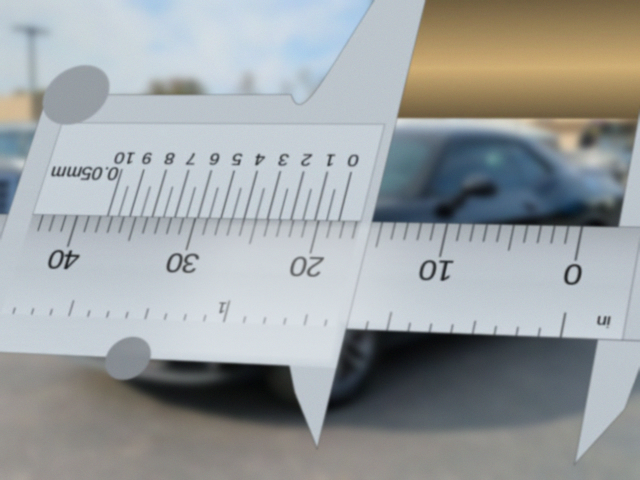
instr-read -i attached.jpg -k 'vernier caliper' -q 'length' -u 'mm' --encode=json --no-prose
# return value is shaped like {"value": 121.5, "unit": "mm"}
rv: {"value": 18.4, "unit": "mm"}
